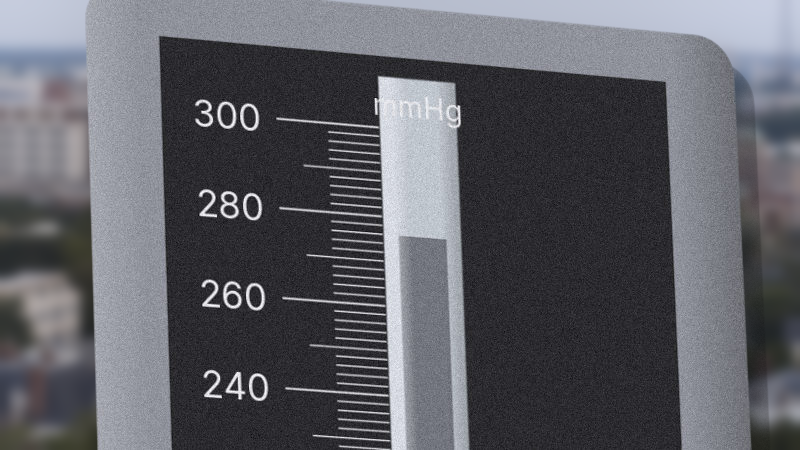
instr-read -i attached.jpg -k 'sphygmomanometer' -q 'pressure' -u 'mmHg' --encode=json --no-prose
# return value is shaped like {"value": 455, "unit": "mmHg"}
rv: {"value": 276, "unit": "mmHg"}
